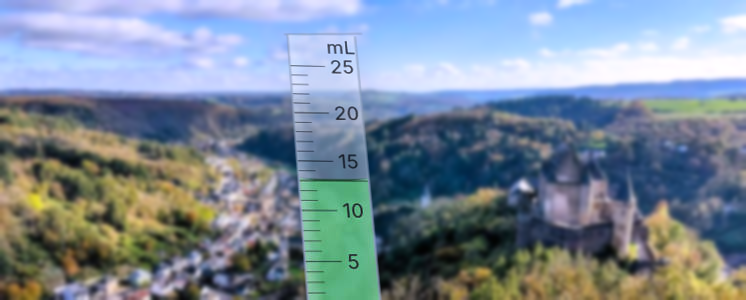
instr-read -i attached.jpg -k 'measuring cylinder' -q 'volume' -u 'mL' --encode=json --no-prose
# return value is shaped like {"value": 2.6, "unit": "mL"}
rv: {"value": 13, "unit": "mL"}
